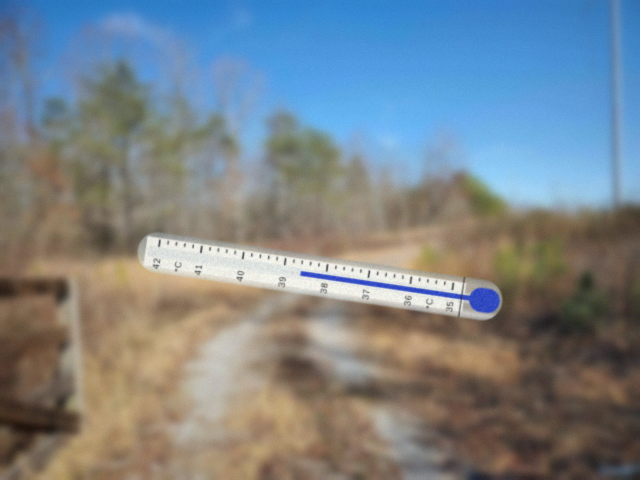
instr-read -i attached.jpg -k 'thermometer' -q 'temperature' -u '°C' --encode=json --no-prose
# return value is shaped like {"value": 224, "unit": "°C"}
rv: {"value": 38.6, "unit": "°C"}
